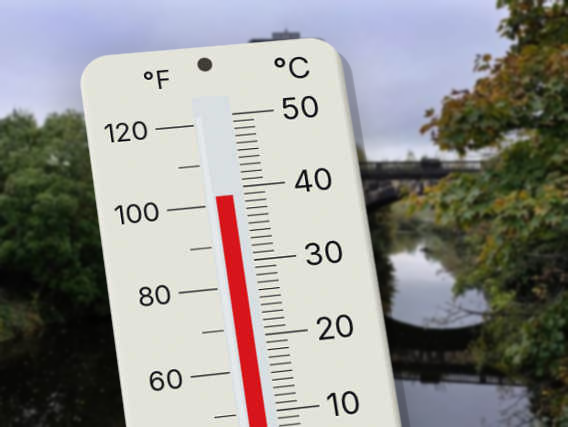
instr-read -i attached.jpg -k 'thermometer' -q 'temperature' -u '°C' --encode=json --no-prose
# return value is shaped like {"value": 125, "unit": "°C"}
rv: {"value": 39, "unit": "°C"}
